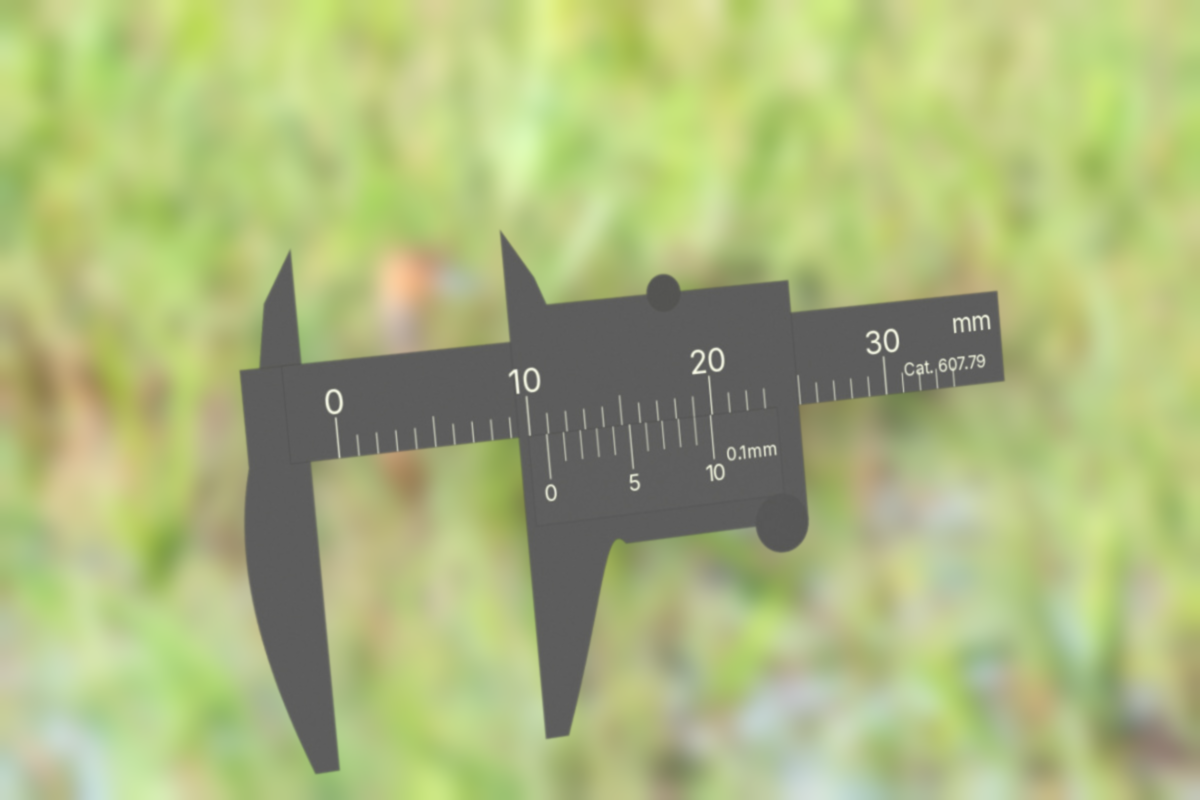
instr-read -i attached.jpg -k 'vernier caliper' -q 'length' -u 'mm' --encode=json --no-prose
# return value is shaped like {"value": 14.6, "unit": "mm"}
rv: {"value": 10.9, "unit": "mm"}
